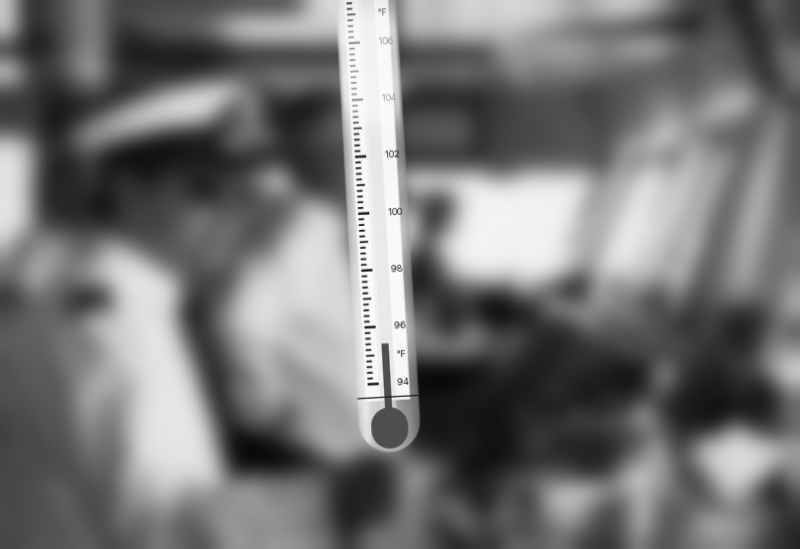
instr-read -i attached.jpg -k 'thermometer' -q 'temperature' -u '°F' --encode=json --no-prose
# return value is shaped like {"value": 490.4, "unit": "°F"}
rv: {"value": 95.4, "unit": "°F"}
